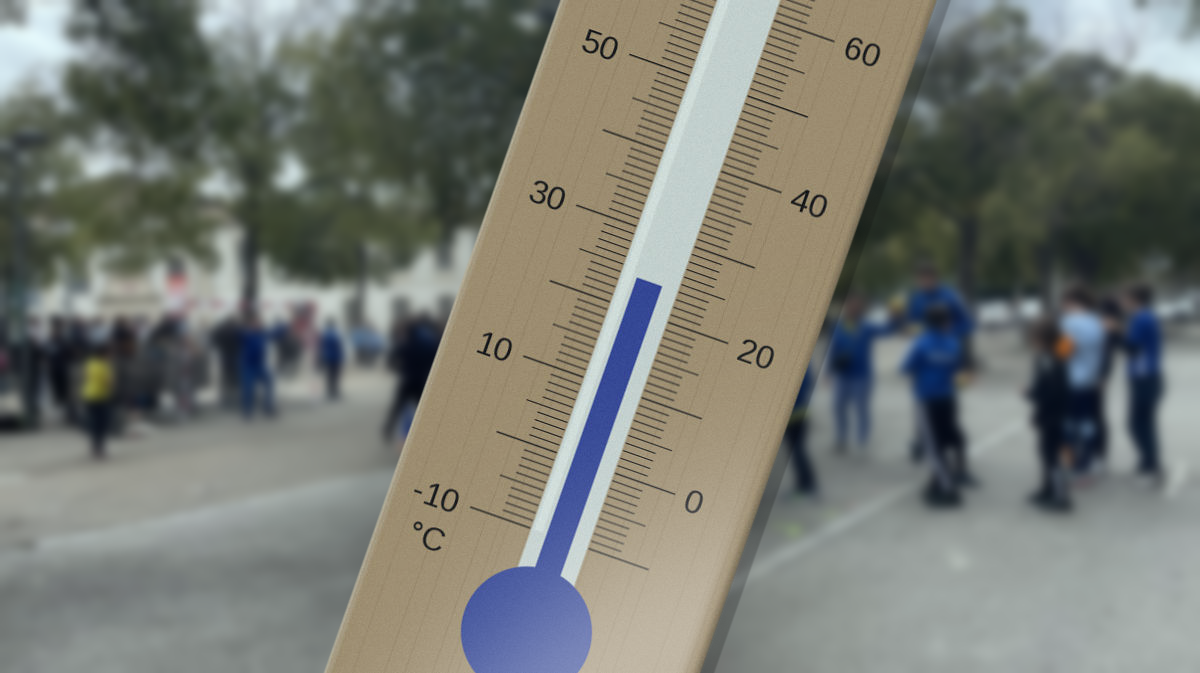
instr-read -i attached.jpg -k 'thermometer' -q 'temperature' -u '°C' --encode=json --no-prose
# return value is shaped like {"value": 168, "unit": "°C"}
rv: {"value": 24, "unit": "°C"}
